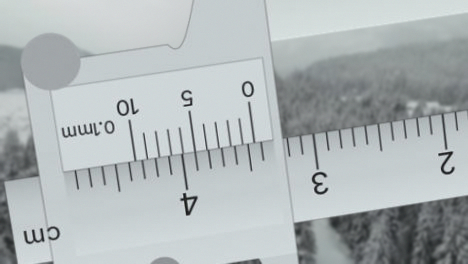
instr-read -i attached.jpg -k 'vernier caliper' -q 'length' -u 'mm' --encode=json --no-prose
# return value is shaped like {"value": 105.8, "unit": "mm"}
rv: {"value": 34.5, "unit": "mm"}
